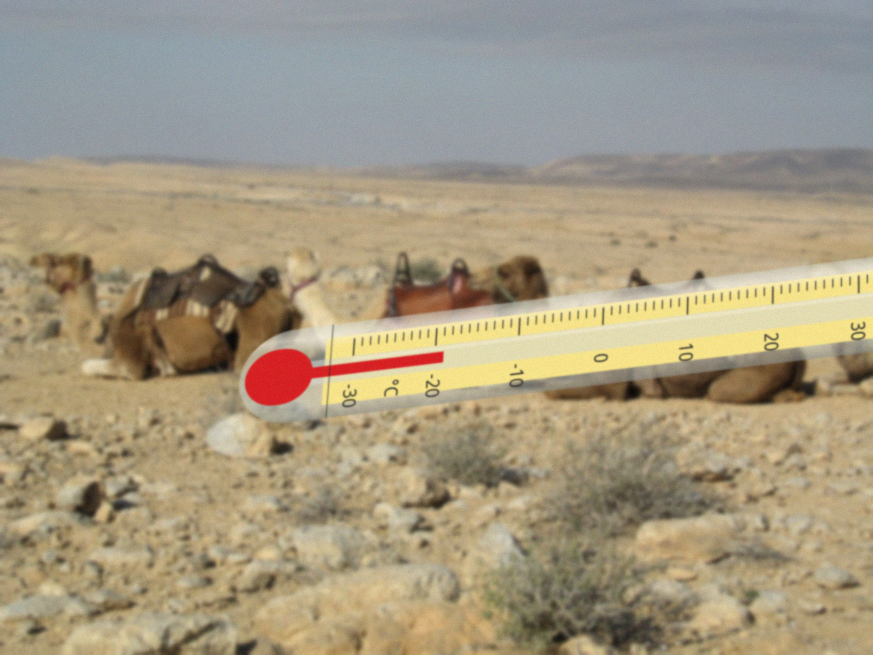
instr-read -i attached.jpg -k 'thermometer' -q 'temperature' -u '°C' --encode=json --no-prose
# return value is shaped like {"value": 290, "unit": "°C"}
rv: {"value": -19, "unit": "°C"}
